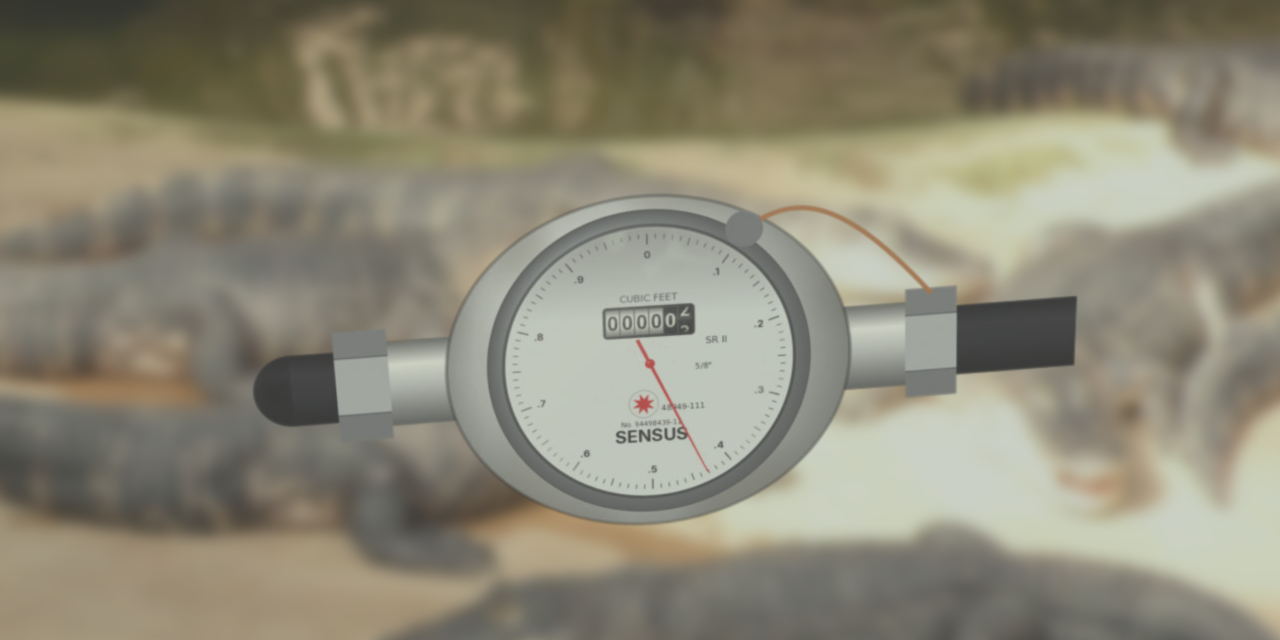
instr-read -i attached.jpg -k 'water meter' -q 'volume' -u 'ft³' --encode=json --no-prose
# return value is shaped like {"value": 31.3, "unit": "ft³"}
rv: {"value": 2.43, "unit": "ft³"}
